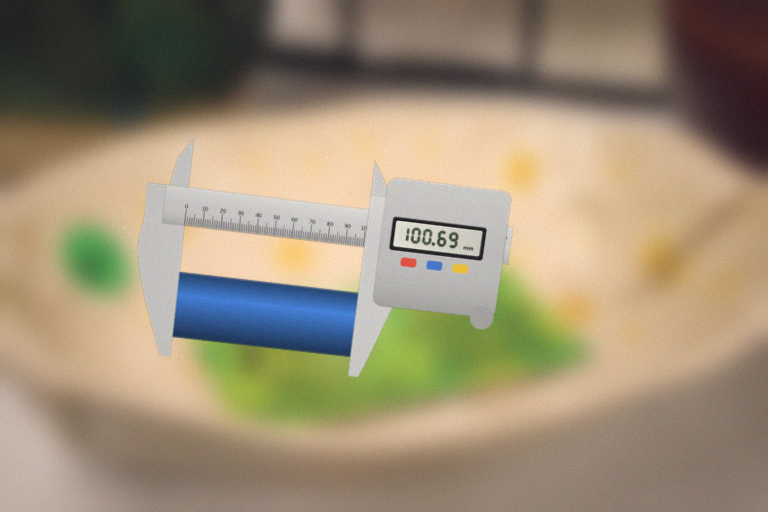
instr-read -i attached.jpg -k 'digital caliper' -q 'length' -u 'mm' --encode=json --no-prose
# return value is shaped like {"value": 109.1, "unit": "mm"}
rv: {"value": 100.69, "unit": "mm"}
